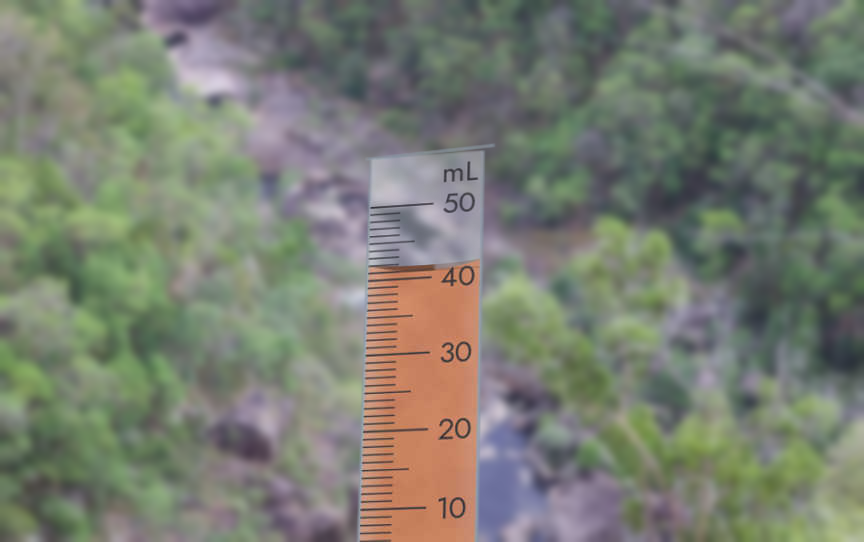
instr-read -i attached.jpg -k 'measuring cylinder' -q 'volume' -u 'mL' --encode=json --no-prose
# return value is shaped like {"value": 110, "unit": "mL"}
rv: {"value": 41, "unit": "mL"}
